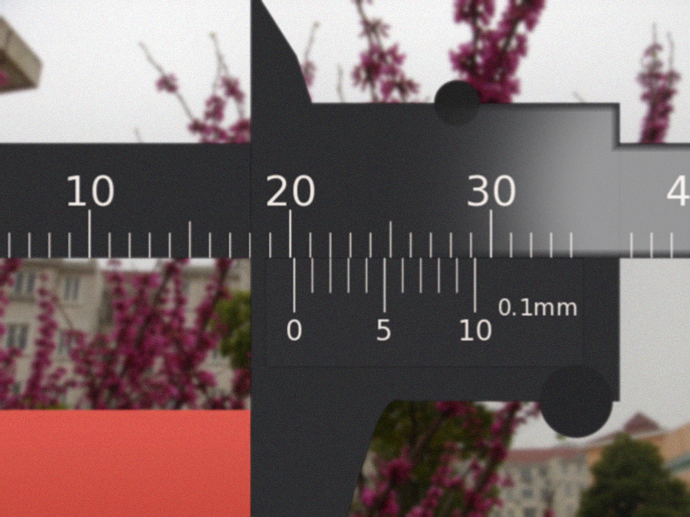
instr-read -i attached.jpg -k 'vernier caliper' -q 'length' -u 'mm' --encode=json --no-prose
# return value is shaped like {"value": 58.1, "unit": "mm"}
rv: {"value": 20.2, "unit": "mm"}
